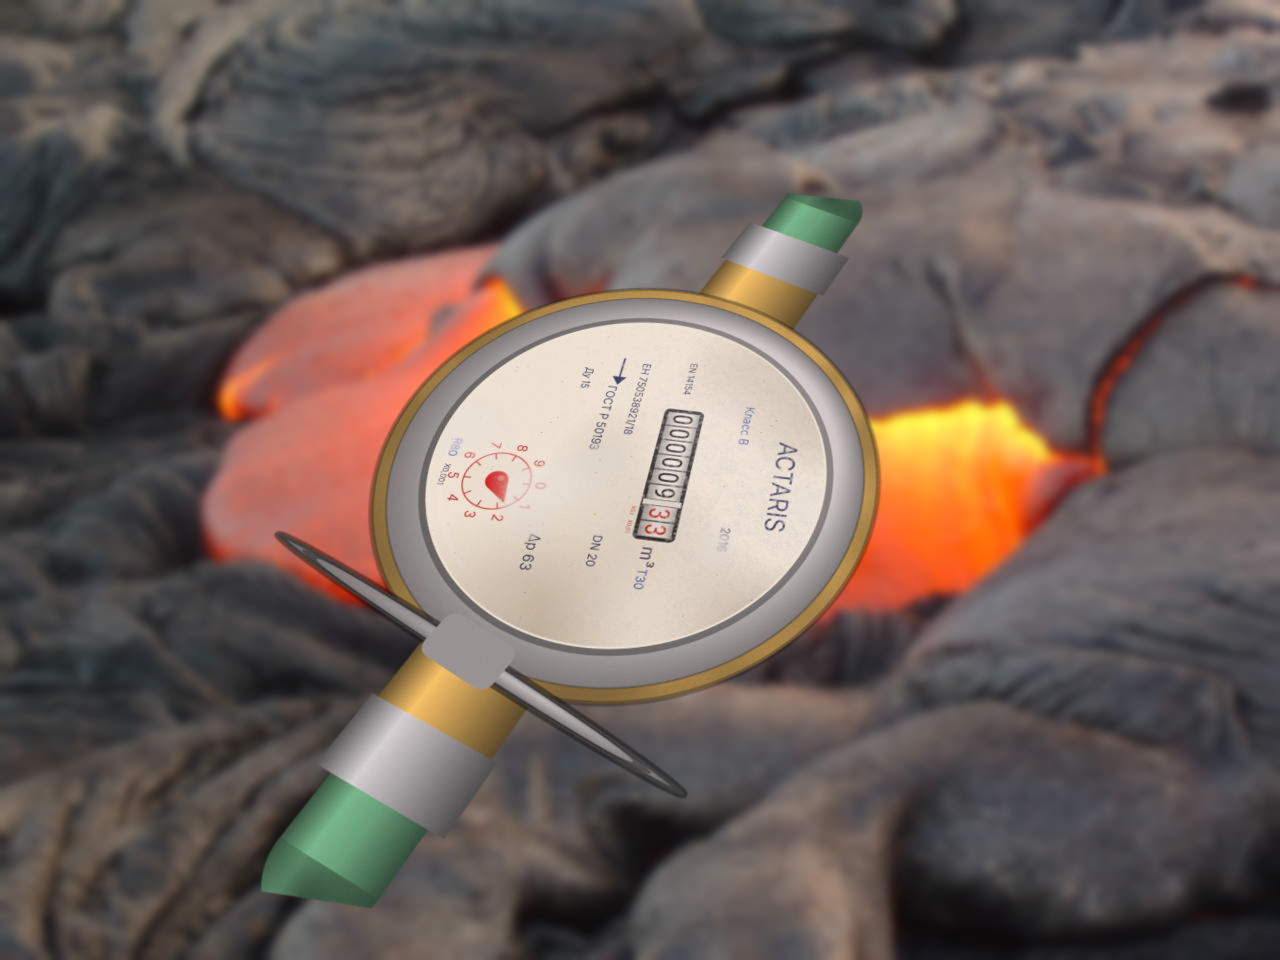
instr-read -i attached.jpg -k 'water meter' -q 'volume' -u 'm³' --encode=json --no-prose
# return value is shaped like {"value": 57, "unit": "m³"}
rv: {"value": 9.331, "unit": "m³"}
